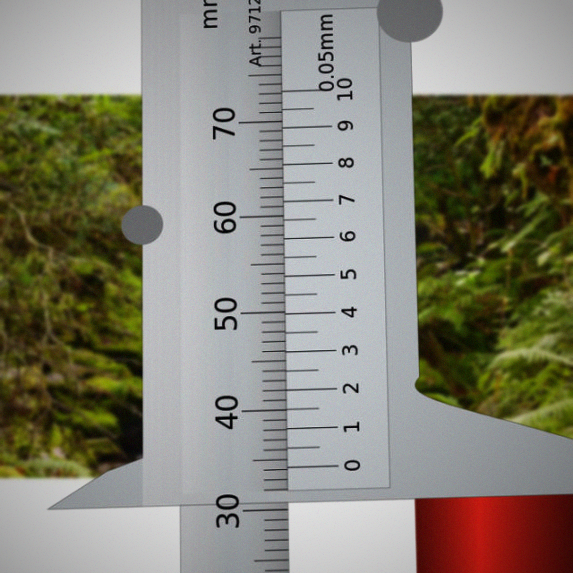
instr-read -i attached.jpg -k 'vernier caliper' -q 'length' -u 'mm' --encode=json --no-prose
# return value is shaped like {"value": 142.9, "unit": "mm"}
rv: {"value": 34.2, "unit": "mm"}
